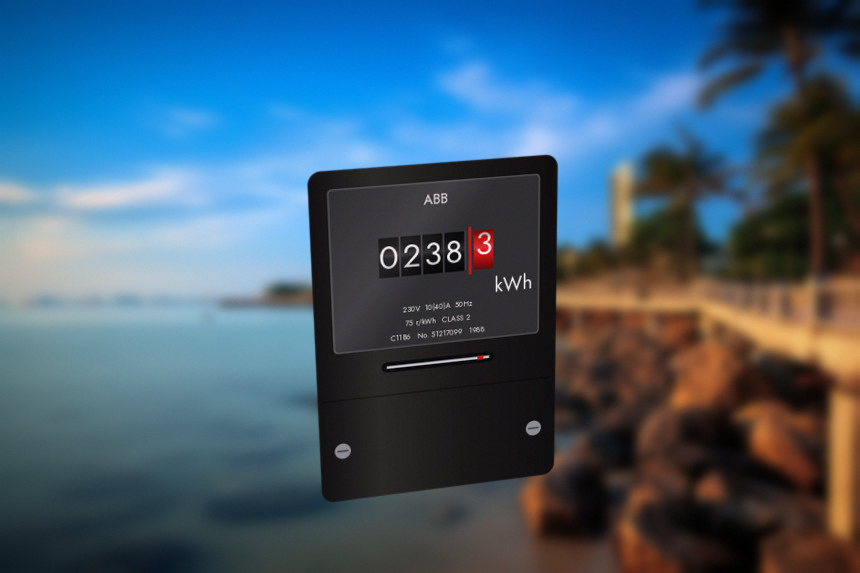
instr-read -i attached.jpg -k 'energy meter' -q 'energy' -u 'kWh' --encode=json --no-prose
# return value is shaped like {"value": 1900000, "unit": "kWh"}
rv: {"value": 238.3, "unit": "kWh"}
